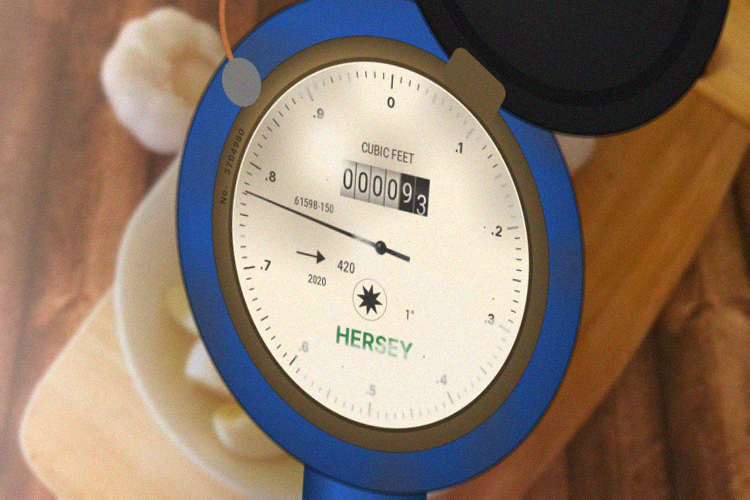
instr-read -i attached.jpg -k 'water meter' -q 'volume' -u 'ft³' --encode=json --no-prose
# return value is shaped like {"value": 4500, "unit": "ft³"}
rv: {"value": 92.77, "unit": "ft³"}
